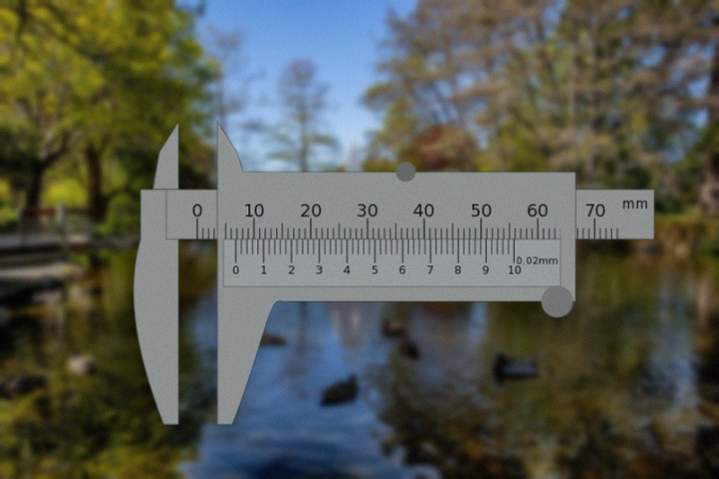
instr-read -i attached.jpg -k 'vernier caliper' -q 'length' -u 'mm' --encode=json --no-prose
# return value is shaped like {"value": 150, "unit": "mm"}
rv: {"value": 6.8, "unit": "mm"}
